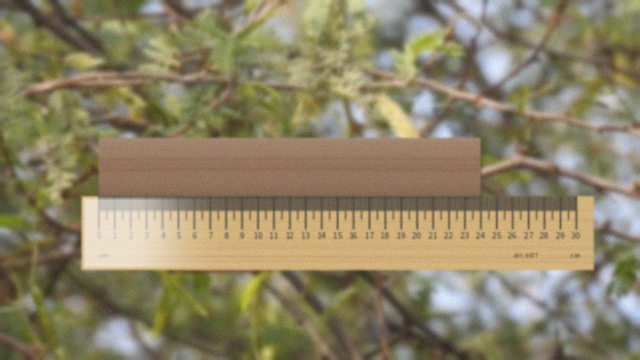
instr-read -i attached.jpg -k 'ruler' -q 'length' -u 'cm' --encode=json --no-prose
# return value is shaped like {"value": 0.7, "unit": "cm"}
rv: {"value": 24, "unit": "cm"}
